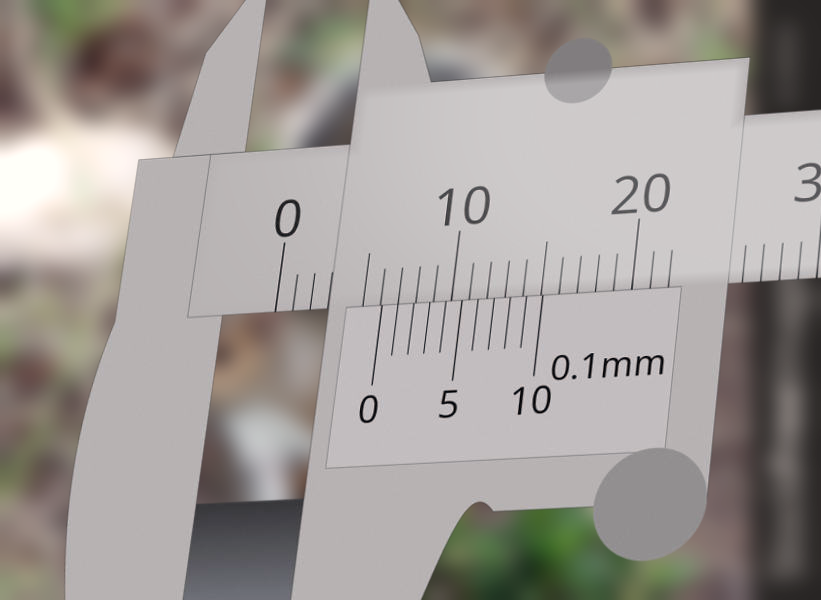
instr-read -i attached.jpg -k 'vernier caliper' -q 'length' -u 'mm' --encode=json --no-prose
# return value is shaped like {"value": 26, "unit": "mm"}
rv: {"value": 6.1, "unit": "mm"}
